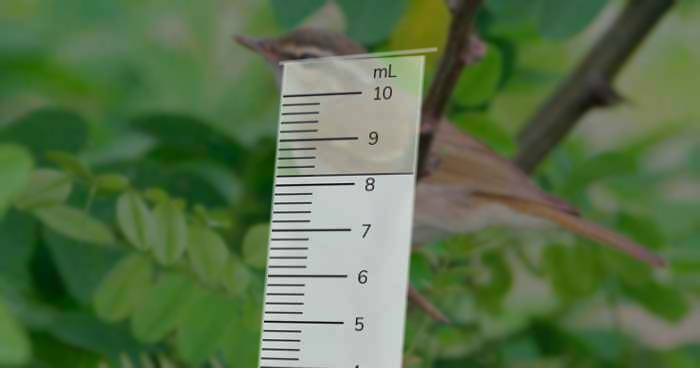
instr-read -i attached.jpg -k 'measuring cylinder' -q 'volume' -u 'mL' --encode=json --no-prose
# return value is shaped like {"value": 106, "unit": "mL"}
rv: {"value": 8.2, "unit": "mL"}
